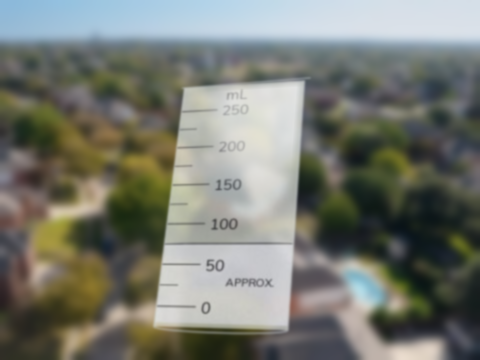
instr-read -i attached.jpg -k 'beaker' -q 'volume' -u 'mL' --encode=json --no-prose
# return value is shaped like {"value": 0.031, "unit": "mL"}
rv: {"value": 75, "unit": "mL"}
